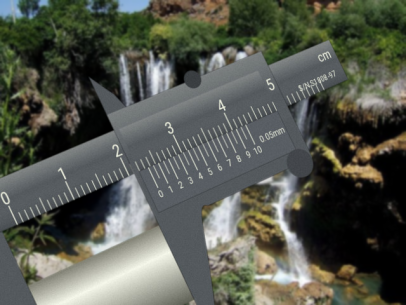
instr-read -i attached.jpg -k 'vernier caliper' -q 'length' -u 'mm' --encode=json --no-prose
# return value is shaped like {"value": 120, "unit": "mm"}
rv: {"value": 23.6, "unit": "mm"}
